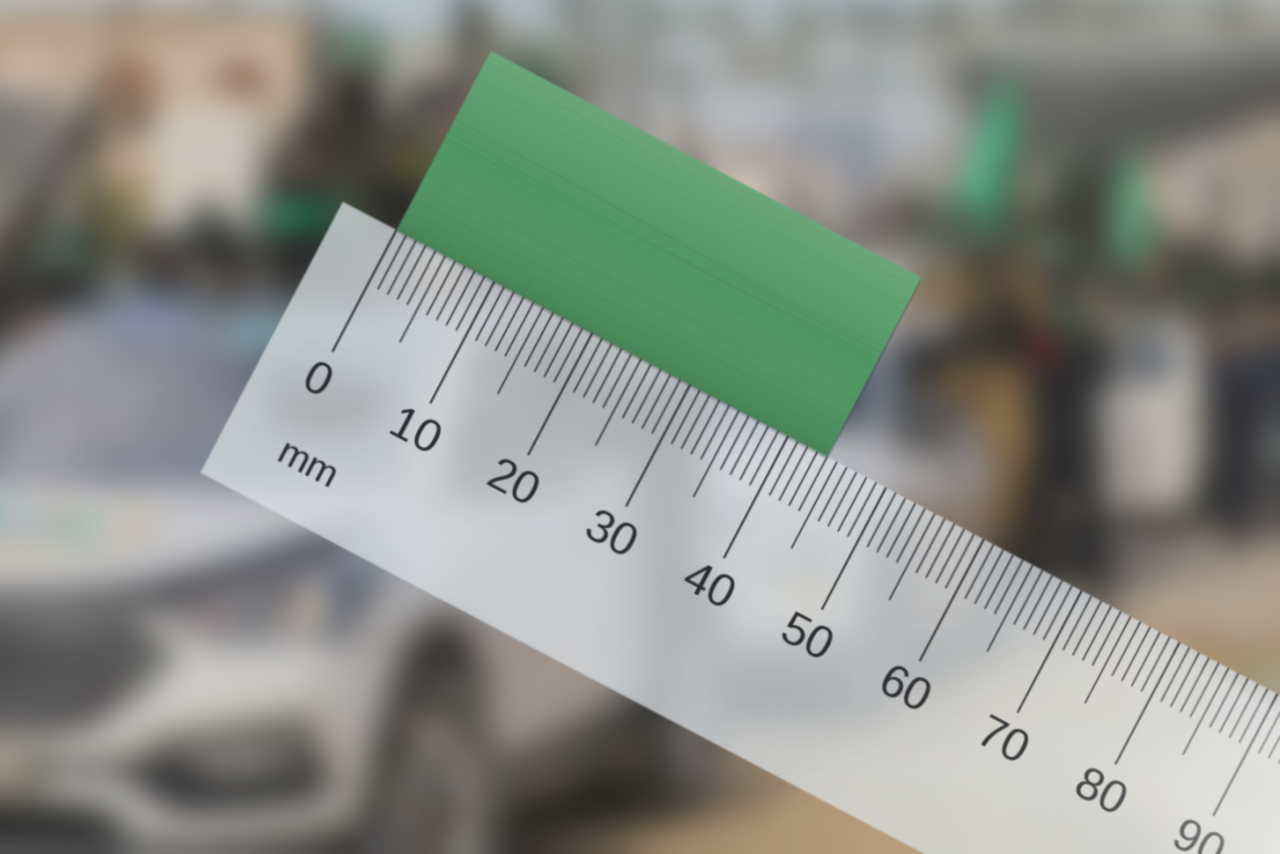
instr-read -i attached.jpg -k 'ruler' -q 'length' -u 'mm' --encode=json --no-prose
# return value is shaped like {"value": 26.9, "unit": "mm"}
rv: {"value": 44, "unit": "mm"}
